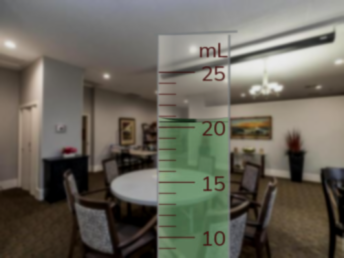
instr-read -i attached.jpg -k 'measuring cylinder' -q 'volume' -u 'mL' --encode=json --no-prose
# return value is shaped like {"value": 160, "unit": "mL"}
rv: {"value": 20.5, "unit": "mL"}
